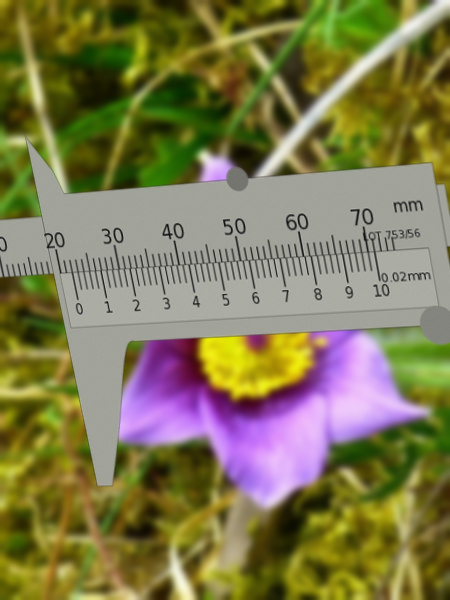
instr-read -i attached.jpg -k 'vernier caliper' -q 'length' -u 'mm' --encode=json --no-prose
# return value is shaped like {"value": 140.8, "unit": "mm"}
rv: {"value": 22.0, "unit": "mm"}
